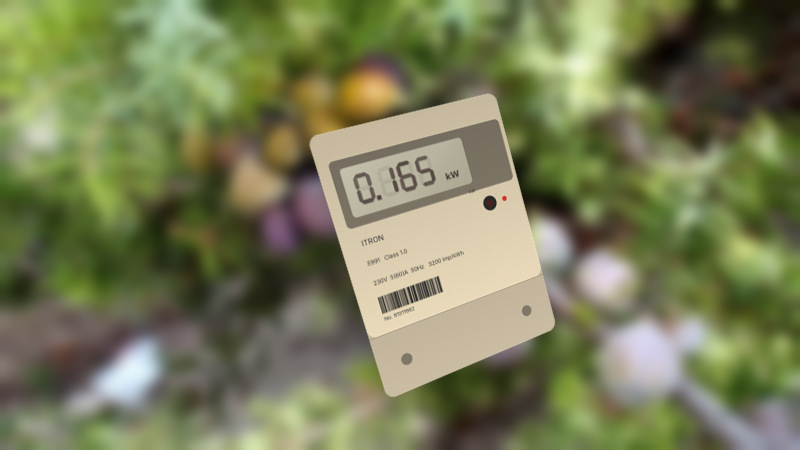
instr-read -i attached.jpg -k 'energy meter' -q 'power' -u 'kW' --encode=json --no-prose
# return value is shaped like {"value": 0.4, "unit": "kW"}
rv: {"value": 0.165, "unit": "kW"}
